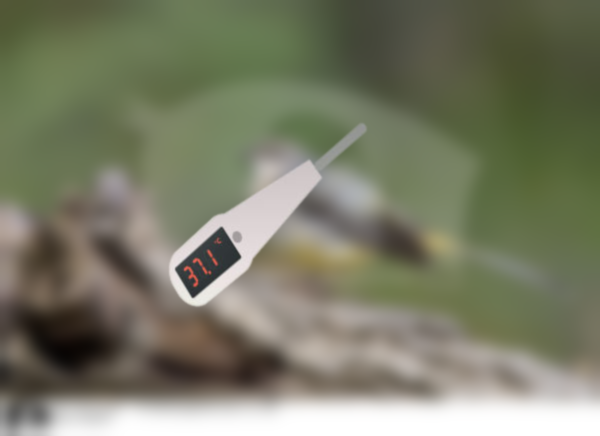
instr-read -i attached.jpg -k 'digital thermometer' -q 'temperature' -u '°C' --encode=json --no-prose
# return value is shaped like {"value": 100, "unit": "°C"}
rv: {"value": 37.1, "unit": "°C"}
